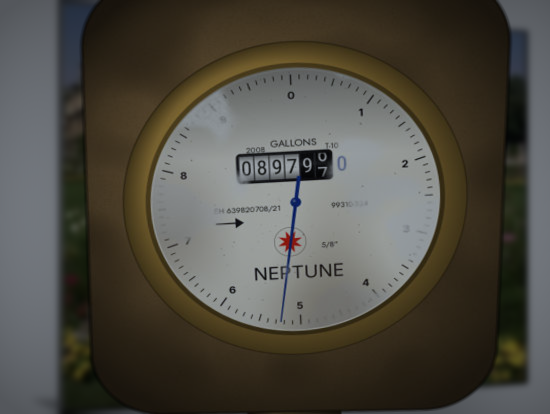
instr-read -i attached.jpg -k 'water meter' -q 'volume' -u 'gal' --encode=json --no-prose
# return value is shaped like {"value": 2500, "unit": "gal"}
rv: {"value": 897965.2, "unit": "gal"}
